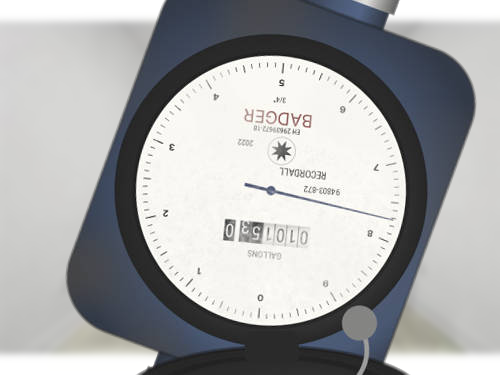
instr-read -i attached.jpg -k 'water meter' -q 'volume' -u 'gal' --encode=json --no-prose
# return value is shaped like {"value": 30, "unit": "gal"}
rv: {"value": 101527.7, "unit": "gal"}
